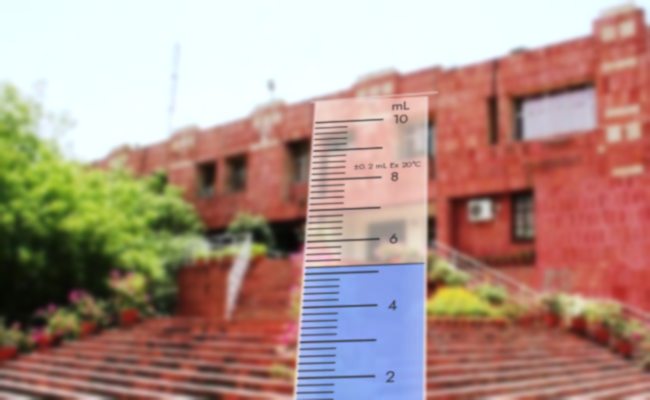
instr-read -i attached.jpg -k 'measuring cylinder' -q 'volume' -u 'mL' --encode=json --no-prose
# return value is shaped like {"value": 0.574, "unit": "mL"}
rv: {"value": 5.2, "unit": "mL"}
